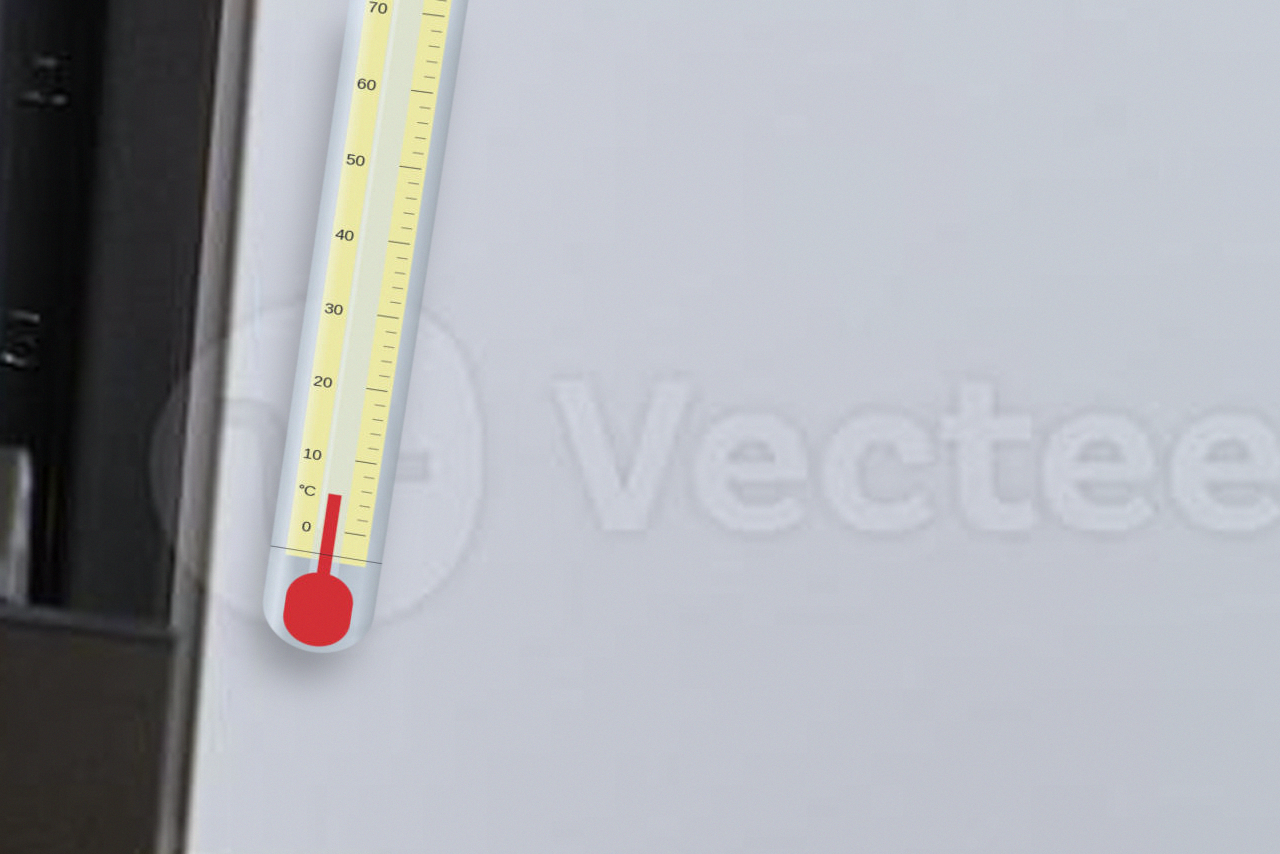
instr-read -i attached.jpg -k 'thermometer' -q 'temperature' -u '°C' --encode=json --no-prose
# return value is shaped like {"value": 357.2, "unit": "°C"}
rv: {"value": 5, "unit": "°C"}
